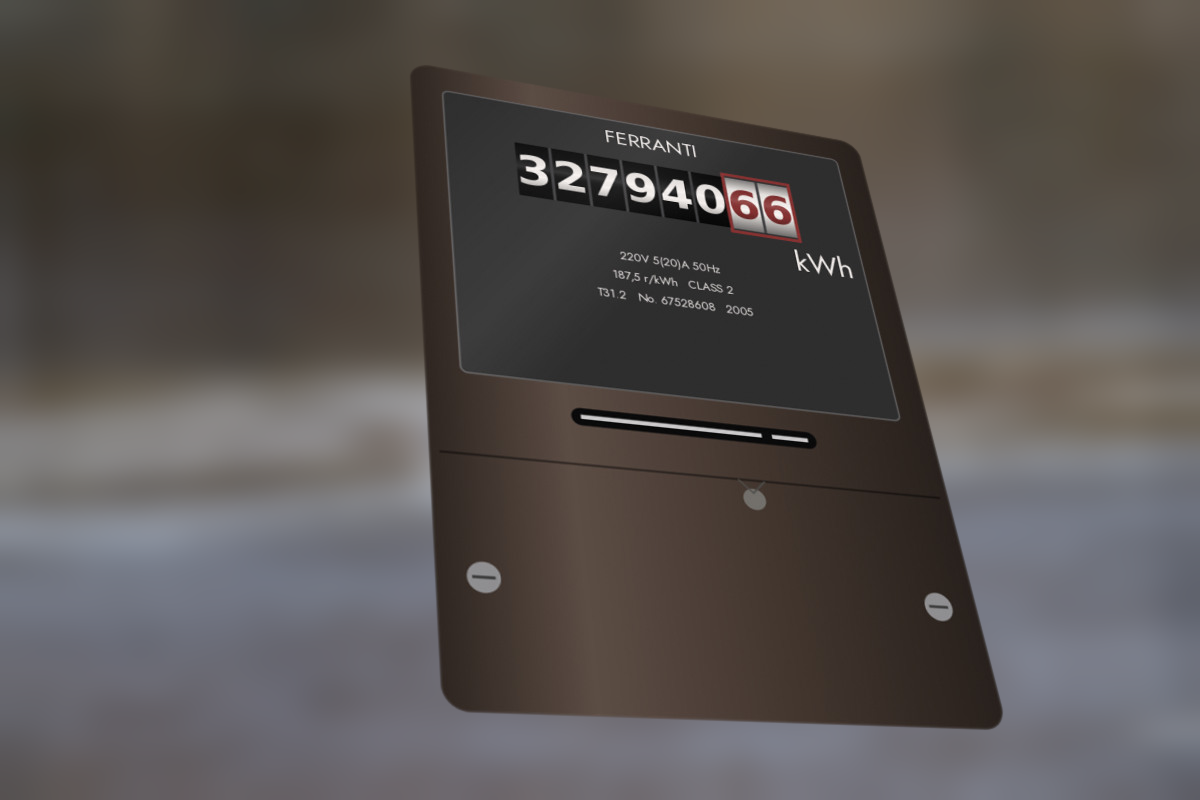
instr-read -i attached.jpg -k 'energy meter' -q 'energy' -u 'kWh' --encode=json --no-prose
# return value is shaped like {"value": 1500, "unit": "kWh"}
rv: {"value": 327940.66, "unit": "kWh"}
